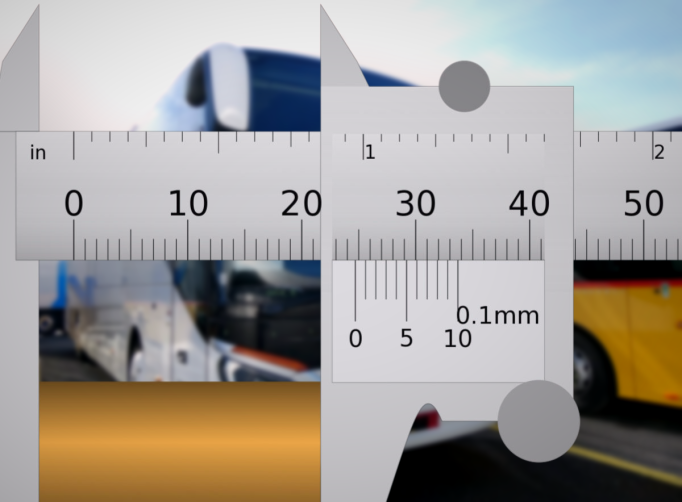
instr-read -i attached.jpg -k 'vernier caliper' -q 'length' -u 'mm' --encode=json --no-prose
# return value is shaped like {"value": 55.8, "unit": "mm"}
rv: {"value": 24.7, "unit": "mm"}
